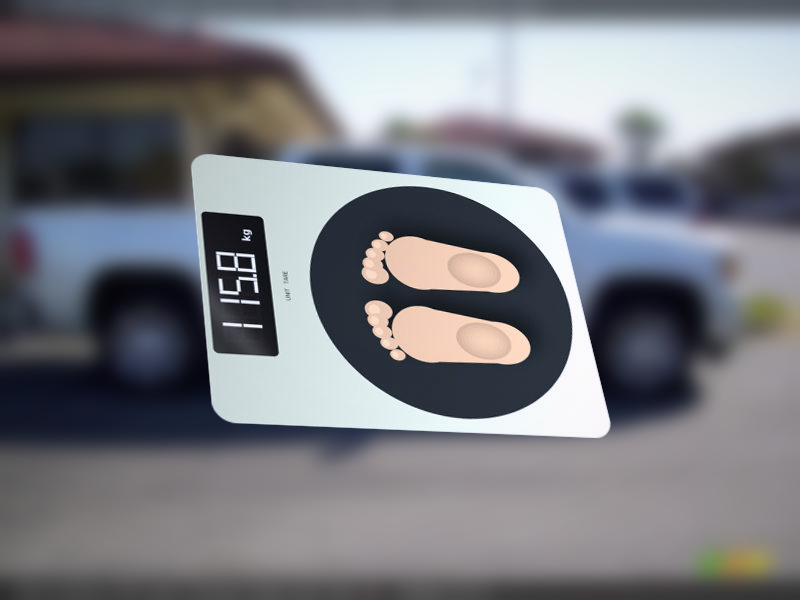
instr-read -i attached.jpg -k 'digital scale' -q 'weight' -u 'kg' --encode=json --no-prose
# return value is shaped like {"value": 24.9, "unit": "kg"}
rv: {"value": 115.8, "unit": "kg"}
